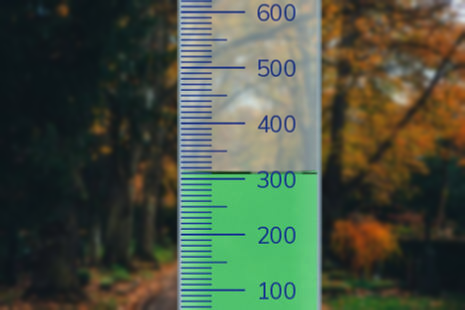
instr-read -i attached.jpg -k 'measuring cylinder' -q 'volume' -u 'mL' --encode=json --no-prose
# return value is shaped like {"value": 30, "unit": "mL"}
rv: {"value": 310, "unit": "mL"}
